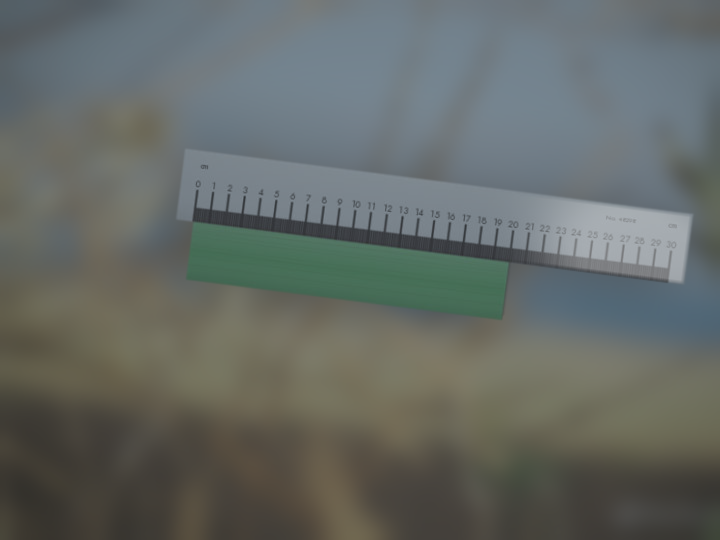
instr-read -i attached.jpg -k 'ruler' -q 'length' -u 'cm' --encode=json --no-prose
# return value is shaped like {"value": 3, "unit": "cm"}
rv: {"value": 20, "unit": "cm"}
